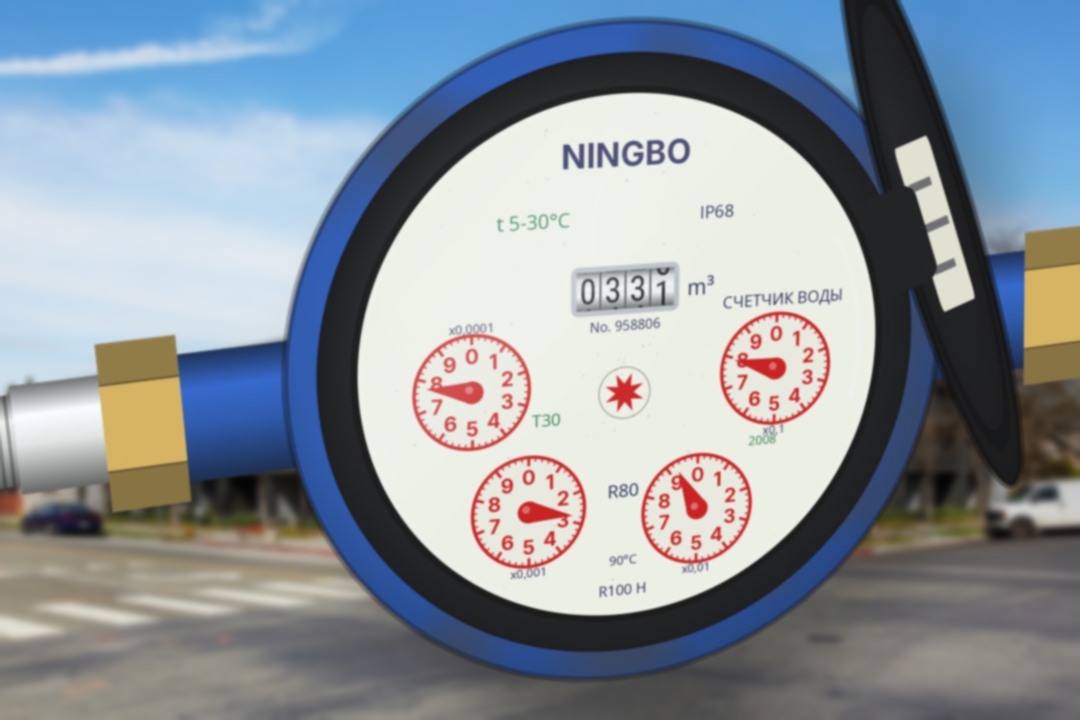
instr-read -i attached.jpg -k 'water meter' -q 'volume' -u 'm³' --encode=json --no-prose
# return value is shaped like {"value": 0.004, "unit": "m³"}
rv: {"value": 330.7927, "unit": "m³"}
